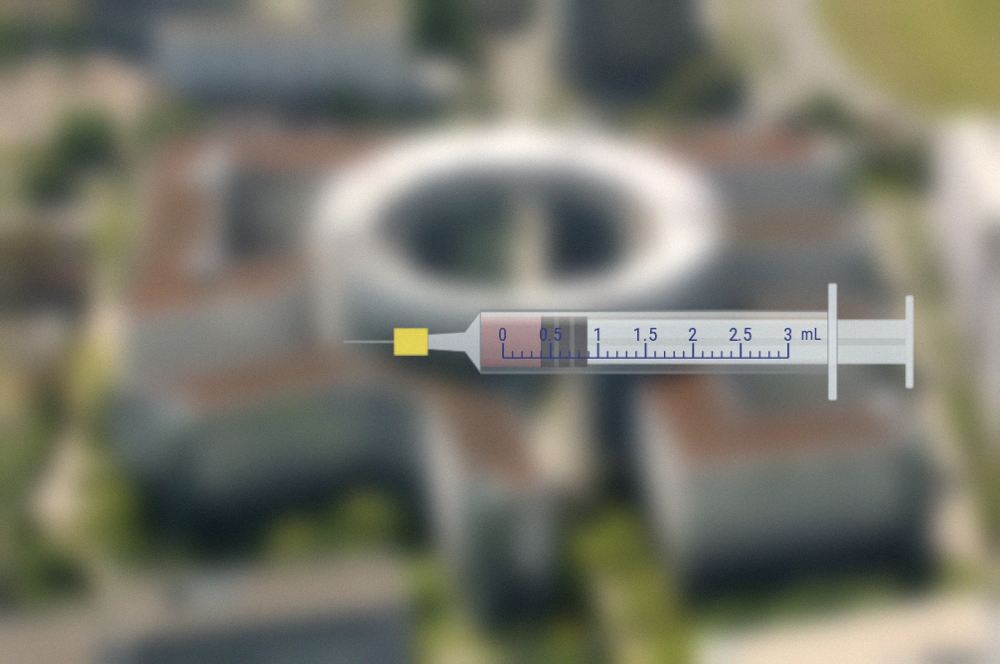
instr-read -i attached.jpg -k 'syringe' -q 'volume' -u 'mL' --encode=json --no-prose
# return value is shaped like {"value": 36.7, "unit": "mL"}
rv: {"value": 0.4, "unit": "mL"}
